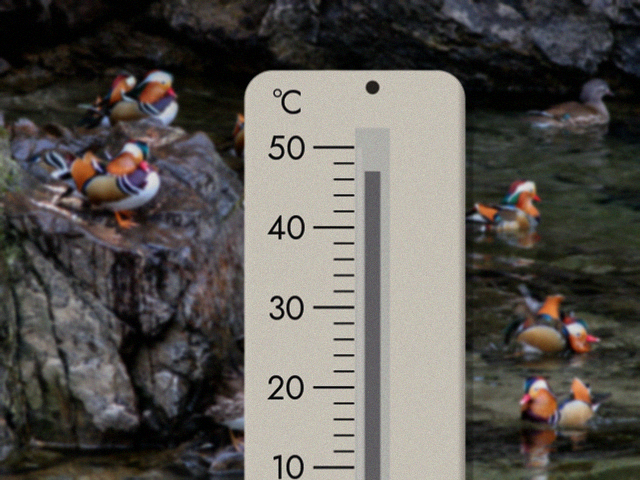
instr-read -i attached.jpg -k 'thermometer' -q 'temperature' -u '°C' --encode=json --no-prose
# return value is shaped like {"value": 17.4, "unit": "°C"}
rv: {"value": 47, "unit": "°C"}
